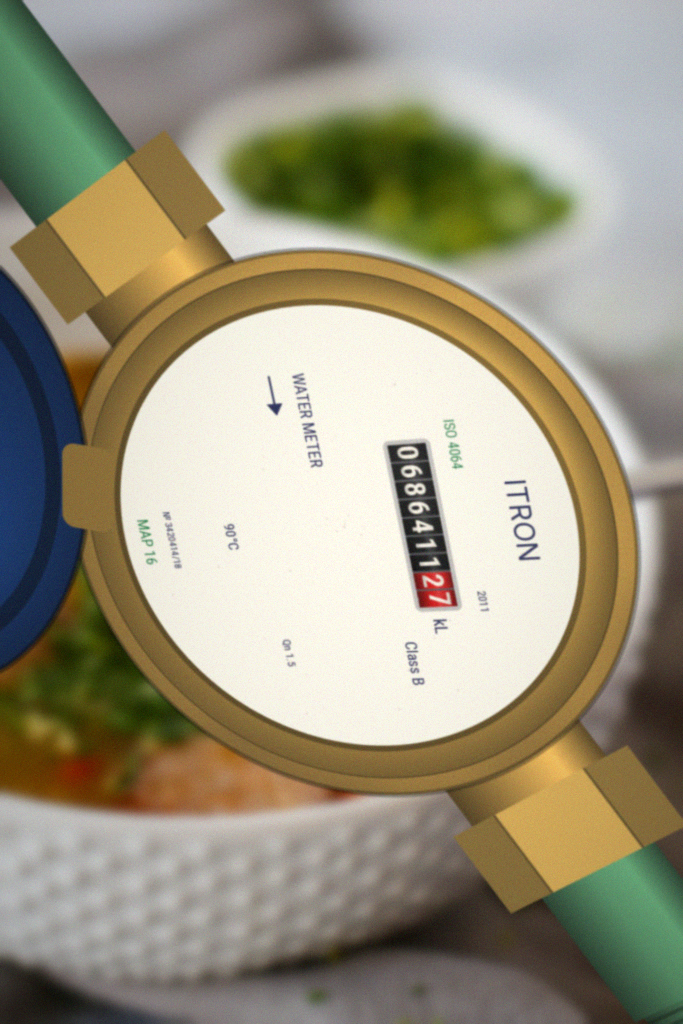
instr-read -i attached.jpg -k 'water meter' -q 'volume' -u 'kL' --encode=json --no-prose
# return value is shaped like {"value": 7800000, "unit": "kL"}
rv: {"value": 686411.27, "unit": "kL"}
